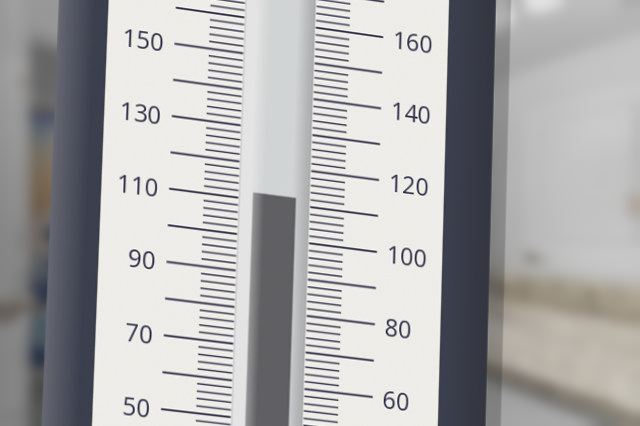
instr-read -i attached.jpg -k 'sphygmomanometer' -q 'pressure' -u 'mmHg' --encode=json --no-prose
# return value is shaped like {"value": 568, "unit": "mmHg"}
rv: {"value": 112, "unit": "mmHg"}
